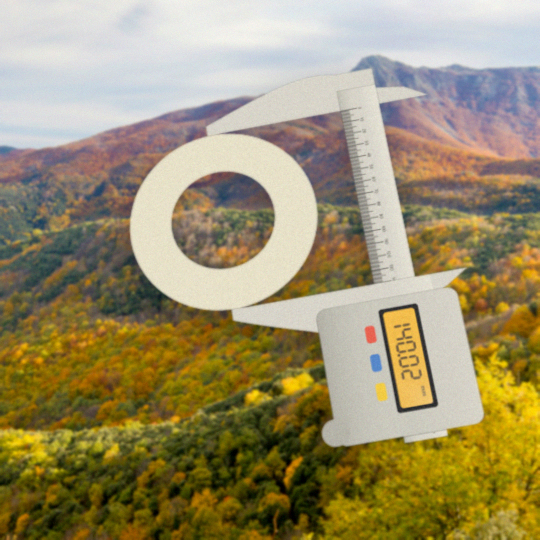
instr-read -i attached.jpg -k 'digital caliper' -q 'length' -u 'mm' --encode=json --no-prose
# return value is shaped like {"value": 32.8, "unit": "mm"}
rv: {"value": 140.02, "unit": "mm"}
